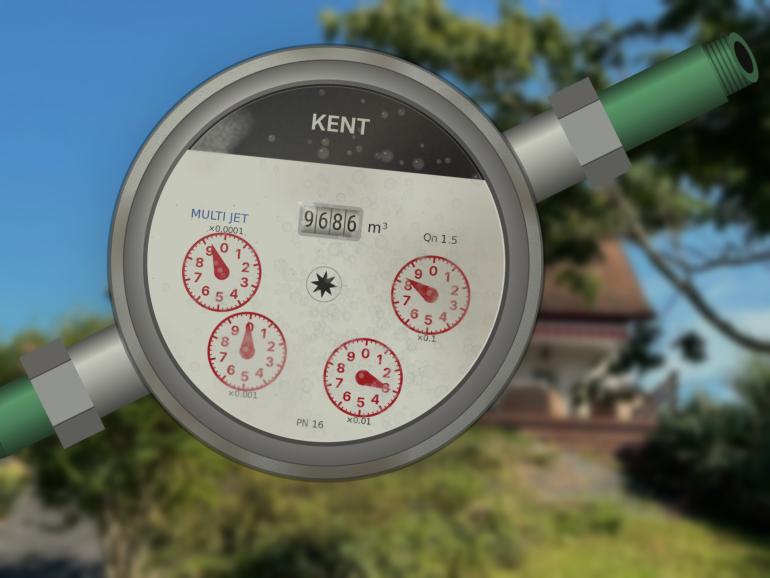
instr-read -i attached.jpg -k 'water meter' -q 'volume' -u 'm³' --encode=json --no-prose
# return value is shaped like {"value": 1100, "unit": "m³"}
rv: {"value": 9686.8299, "unit": "m³"}
